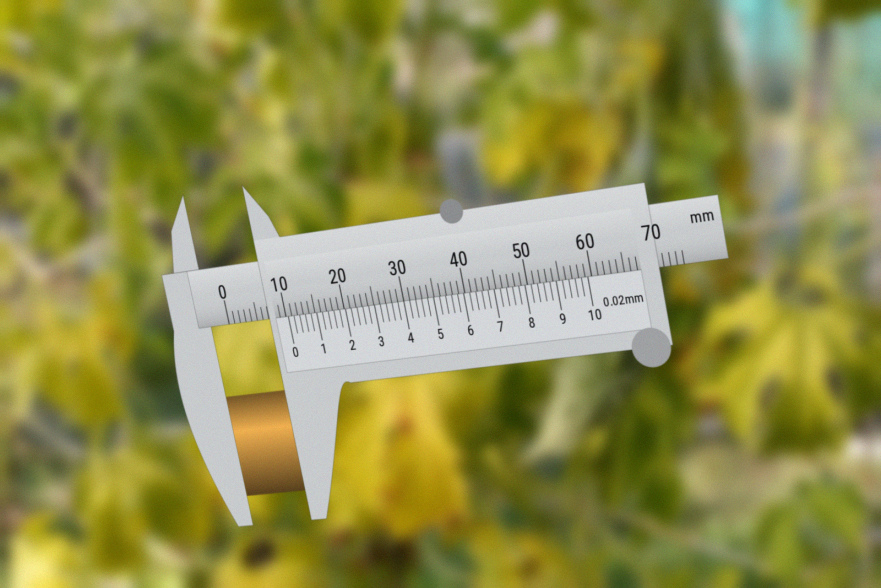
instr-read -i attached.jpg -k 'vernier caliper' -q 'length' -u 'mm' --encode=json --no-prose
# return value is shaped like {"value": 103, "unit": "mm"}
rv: {"value": 10.4, "unit": "mm"}
